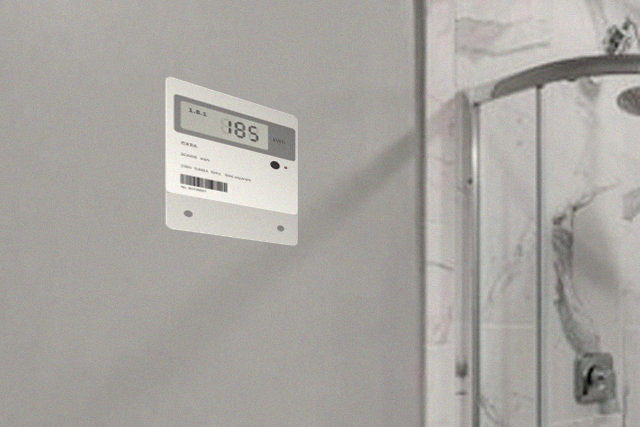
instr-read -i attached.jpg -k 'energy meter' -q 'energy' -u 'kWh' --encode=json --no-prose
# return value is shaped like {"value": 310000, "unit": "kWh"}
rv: {"value": 185, "unit": "kWh"}
